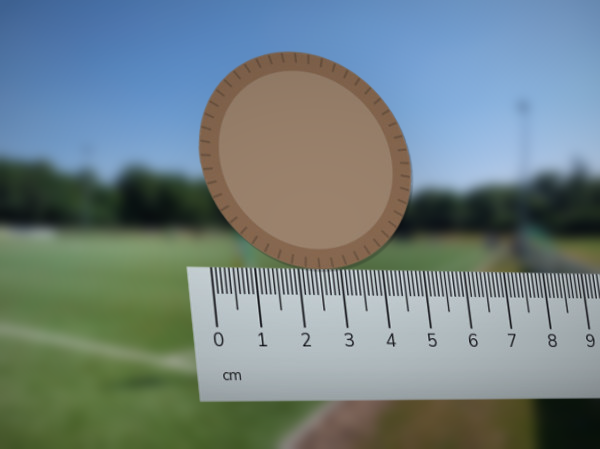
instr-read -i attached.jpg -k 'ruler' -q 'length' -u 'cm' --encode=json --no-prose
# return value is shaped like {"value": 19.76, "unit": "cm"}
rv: {"value": 5, "unit": "cm"}
